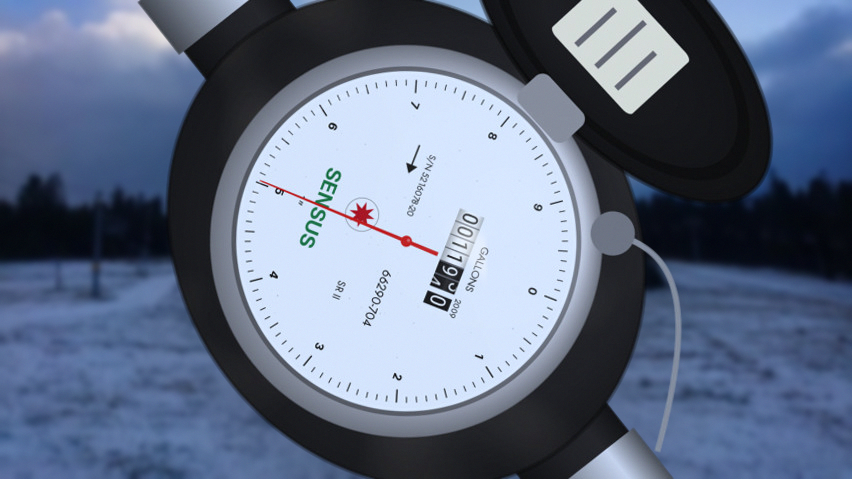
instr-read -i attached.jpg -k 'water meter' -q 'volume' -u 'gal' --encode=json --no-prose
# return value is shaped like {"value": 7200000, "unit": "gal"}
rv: {"value": 11935.0, "unit": "gal"}
